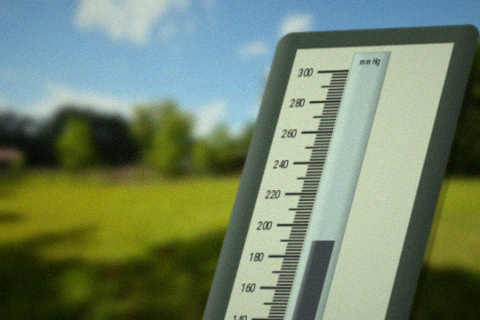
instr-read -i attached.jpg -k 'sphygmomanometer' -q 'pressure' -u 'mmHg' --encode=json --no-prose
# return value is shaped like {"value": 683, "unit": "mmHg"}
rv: {"value": 190, "unit": "mmHg"}
